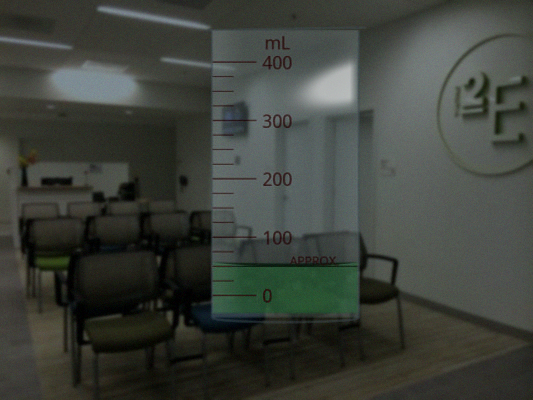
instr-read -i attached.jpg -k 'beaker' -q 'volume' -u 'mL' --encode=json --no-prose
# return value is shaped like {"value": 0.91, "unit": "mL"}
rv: {"value": 50, "unit": "mL"}
